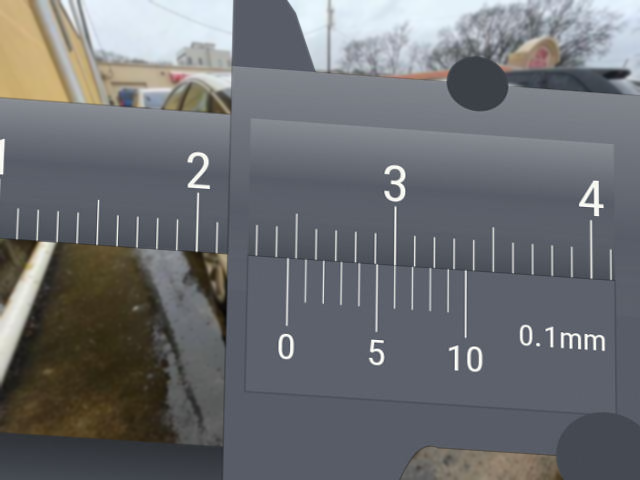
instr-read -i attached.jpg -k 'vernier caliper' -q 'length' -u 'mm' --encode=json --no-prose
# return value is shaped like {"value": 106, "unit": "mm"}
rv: {"value": 24.6, "unit": "mm"}
